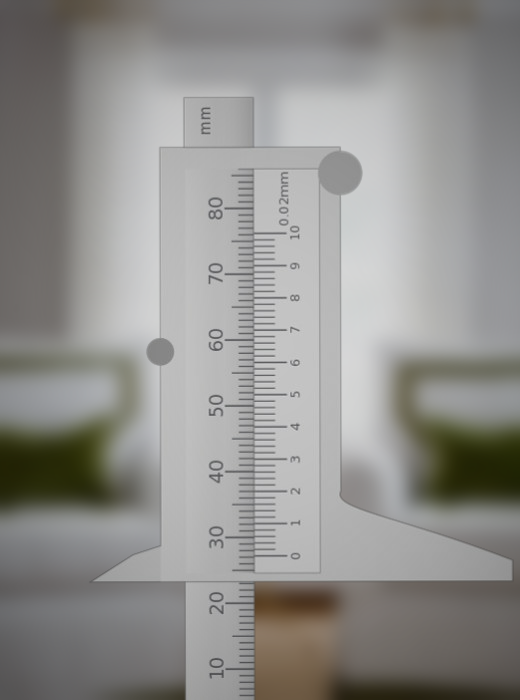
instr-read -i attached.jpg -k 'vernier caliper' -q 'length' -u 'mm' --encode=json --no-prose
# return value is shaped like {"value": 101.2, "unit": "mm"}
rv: {"value": 27.2, "unit": "mm"}
